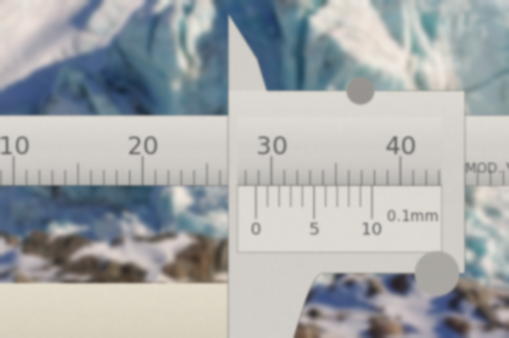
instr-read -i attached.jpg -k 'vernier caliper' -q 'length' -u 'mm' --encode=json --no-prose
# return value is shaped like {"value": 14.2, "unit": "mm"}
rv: {"value": 28.8, "unit": "mm"}
